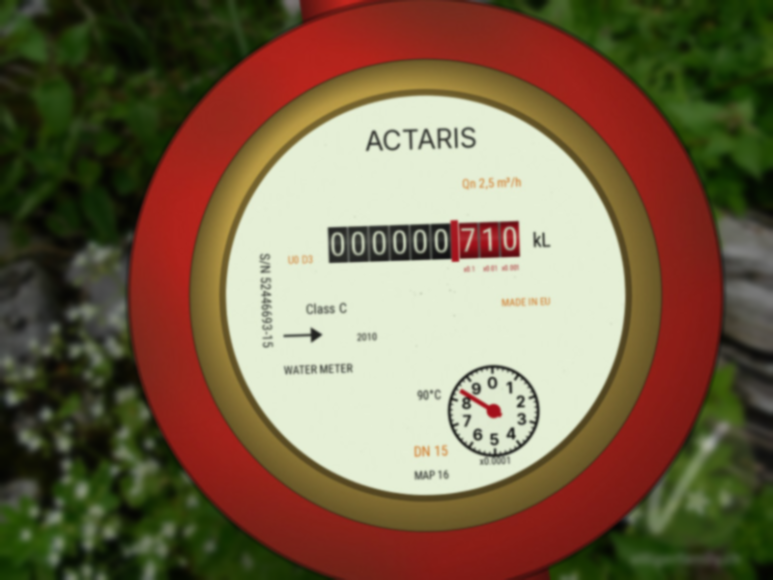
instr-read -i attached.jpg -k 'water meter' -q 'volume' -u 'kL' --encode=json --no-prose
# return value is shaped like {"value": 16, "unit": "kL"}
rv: {"value": 0.7108, "unit": "kL"}
